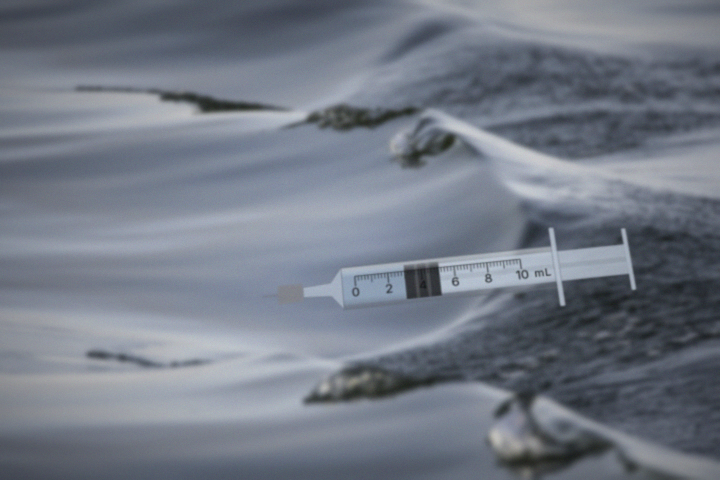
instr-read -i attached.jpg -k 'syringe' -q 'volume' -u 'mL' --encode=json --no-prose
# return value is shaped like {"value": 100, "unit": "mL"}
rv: {"value": 3, "unit": "mL"}
